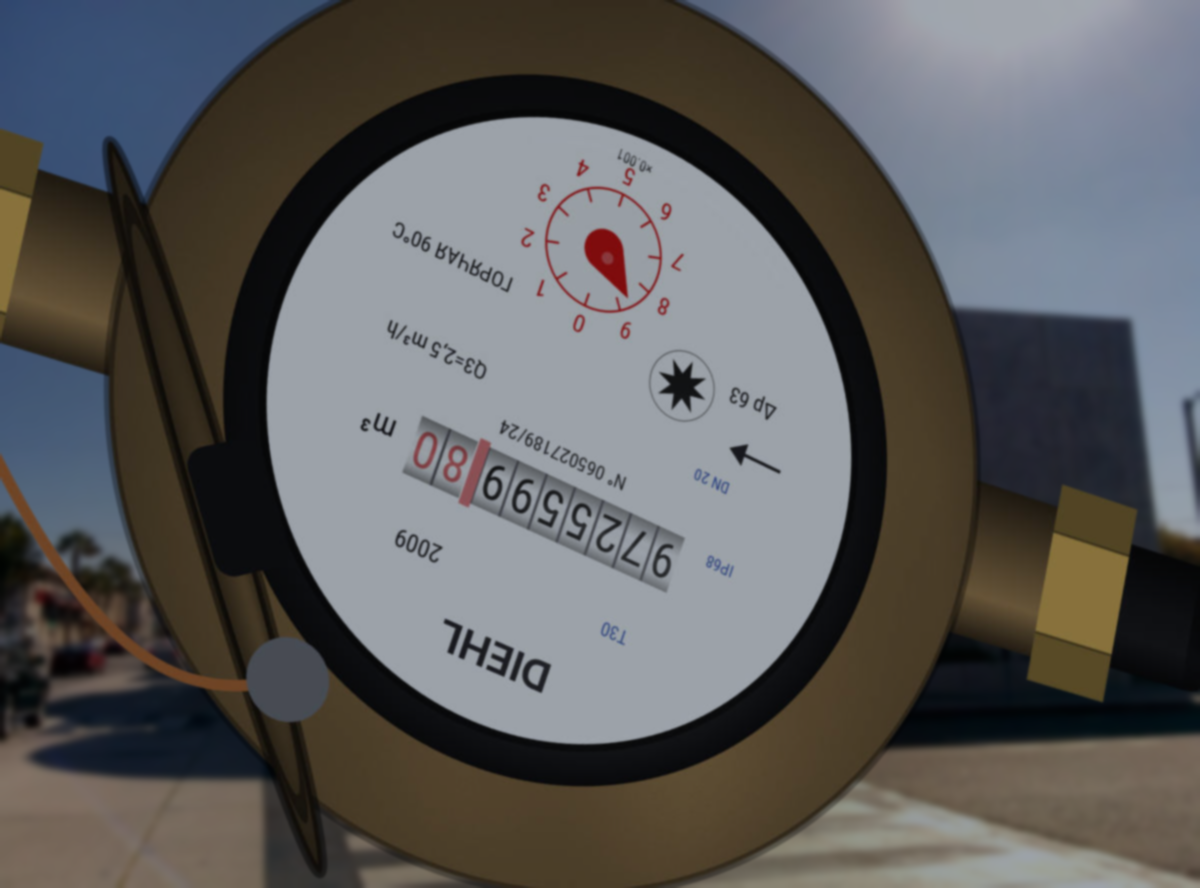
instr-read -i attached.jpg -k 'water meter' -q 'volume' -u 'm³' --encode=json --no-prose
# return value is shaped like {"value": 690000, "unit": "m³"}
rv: {"value": 9725599.808, "unit": "m³"}
